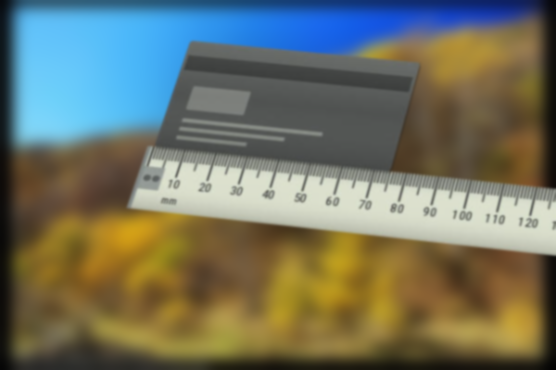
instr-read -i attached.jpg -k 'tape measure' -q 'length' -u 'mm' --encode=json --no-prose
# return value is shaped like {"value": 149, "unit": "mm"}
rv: {"value": 75, "unit": "mm"}
